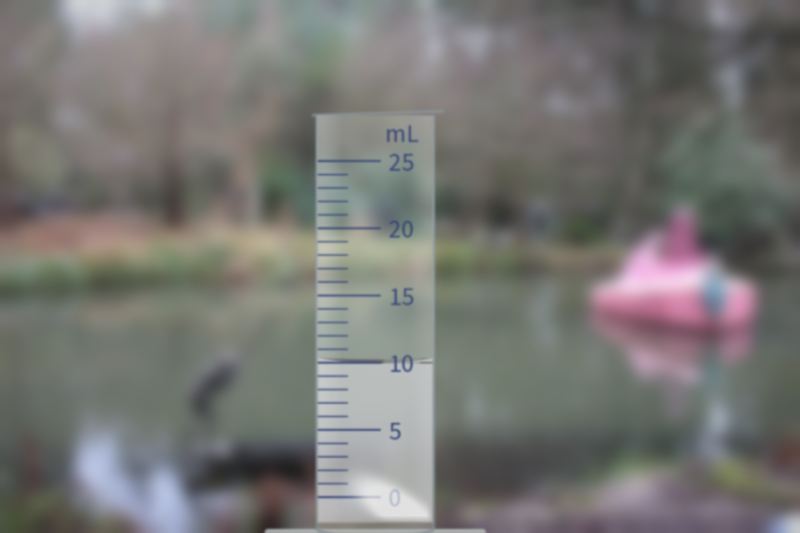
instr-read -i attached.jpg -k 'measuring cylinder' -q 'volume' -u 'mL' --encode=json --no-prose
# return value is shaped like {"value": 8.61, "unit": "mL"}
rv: {"value": 10, "unit": "mL"}
